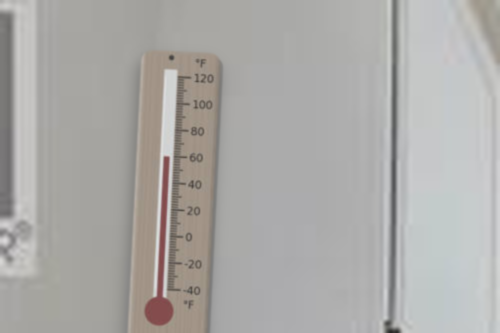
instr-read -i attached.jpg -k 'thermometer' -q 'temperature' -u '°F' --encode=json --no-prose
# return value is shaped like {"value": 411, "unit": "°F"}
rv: {"value": 60, "unit": "°F"}
